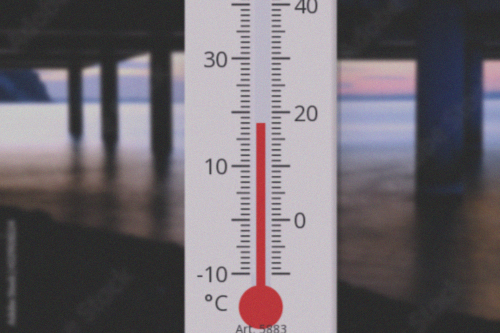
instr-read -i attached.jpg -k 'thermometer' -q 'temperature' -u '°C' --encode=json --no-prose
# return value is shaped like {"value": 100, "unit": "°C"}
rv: {"value": 18, "unit": "°C"}
